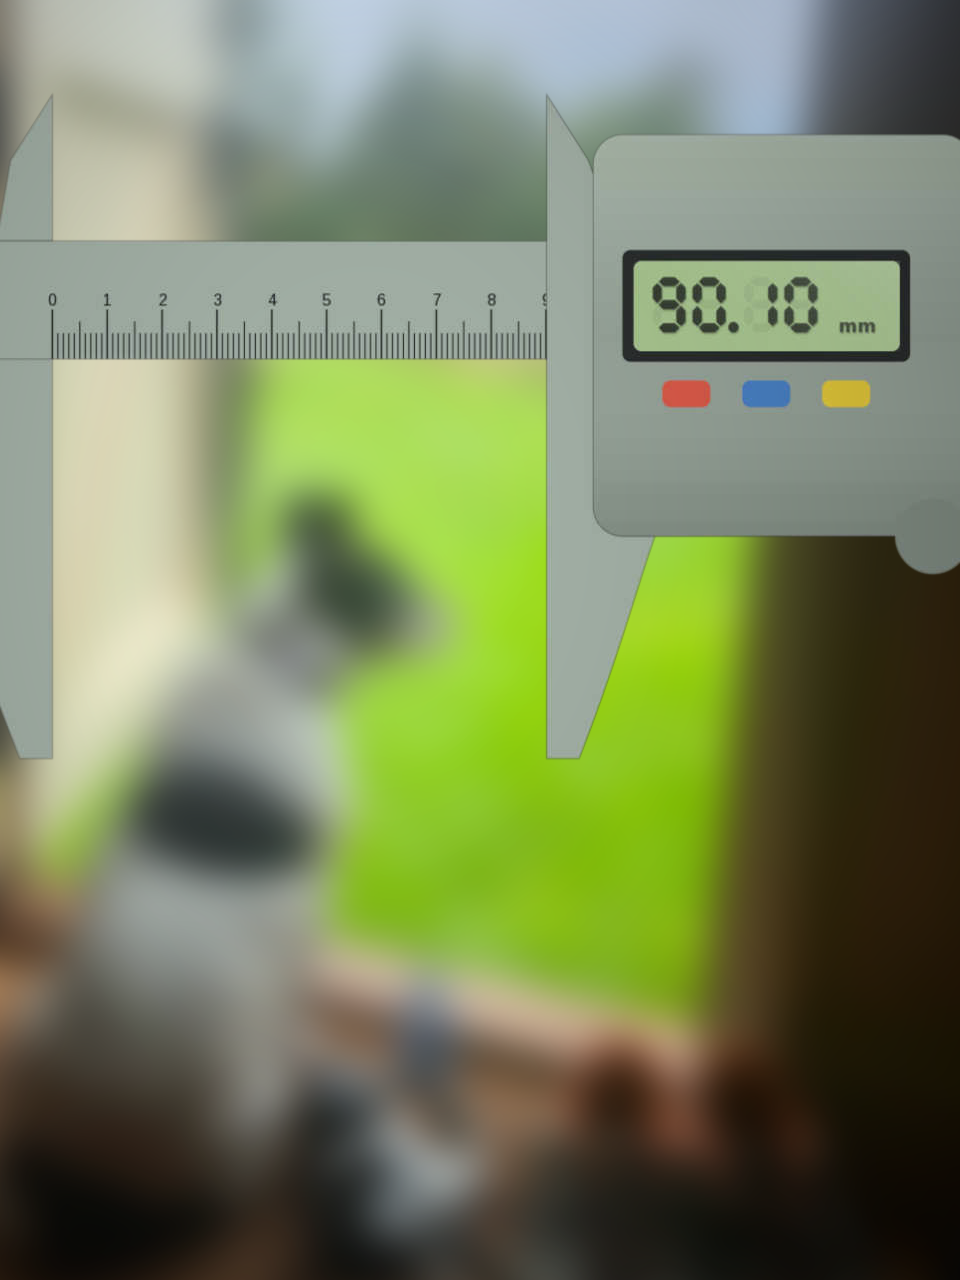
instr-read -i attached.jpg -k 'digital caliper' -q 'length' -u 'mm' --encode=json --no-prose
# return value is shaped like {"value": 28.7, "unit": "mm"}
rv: {"value": 90.10, "unit": "mm"}
